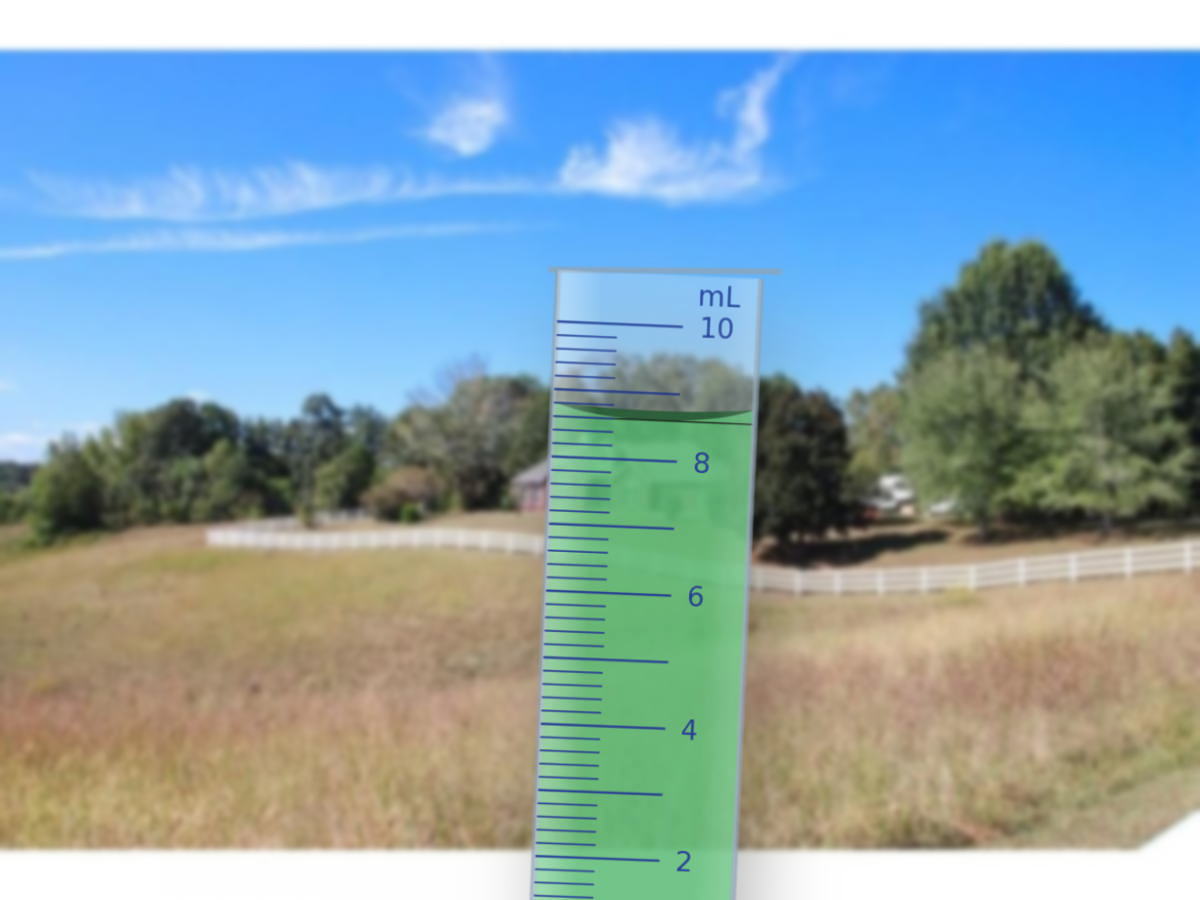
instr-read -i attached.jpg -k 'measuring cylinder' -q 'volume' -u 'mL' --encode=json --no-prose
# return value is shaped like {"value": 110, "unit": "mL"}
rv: {"value": 8.6, "unit": "mL"}
